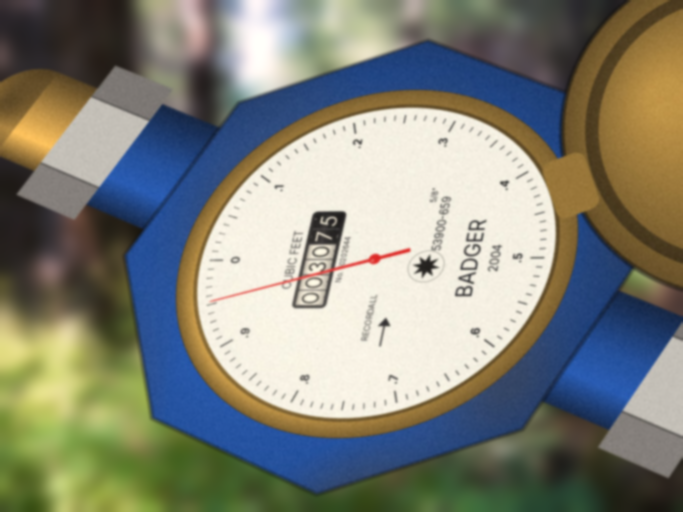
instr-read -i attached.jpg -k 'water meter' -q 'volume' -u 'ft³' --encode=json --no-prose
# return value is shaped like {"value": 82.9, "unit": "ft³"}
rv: {"value": 3074.95, "unit": "ft³"}
